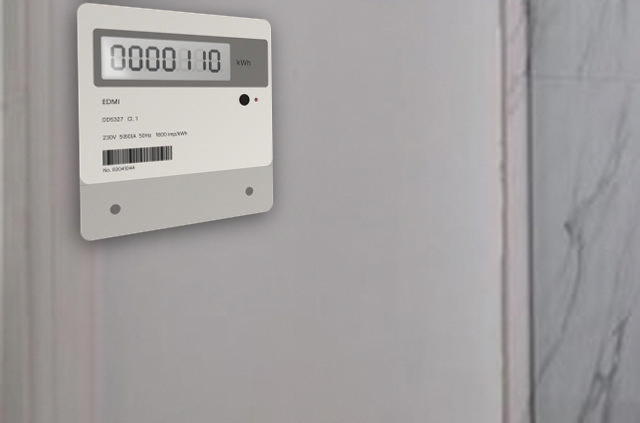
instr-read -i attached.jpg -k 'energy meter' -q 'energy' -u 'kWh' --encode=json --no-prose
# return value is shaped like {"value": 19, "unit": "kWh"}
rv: {"value": 110, "unit": "kWh"}
